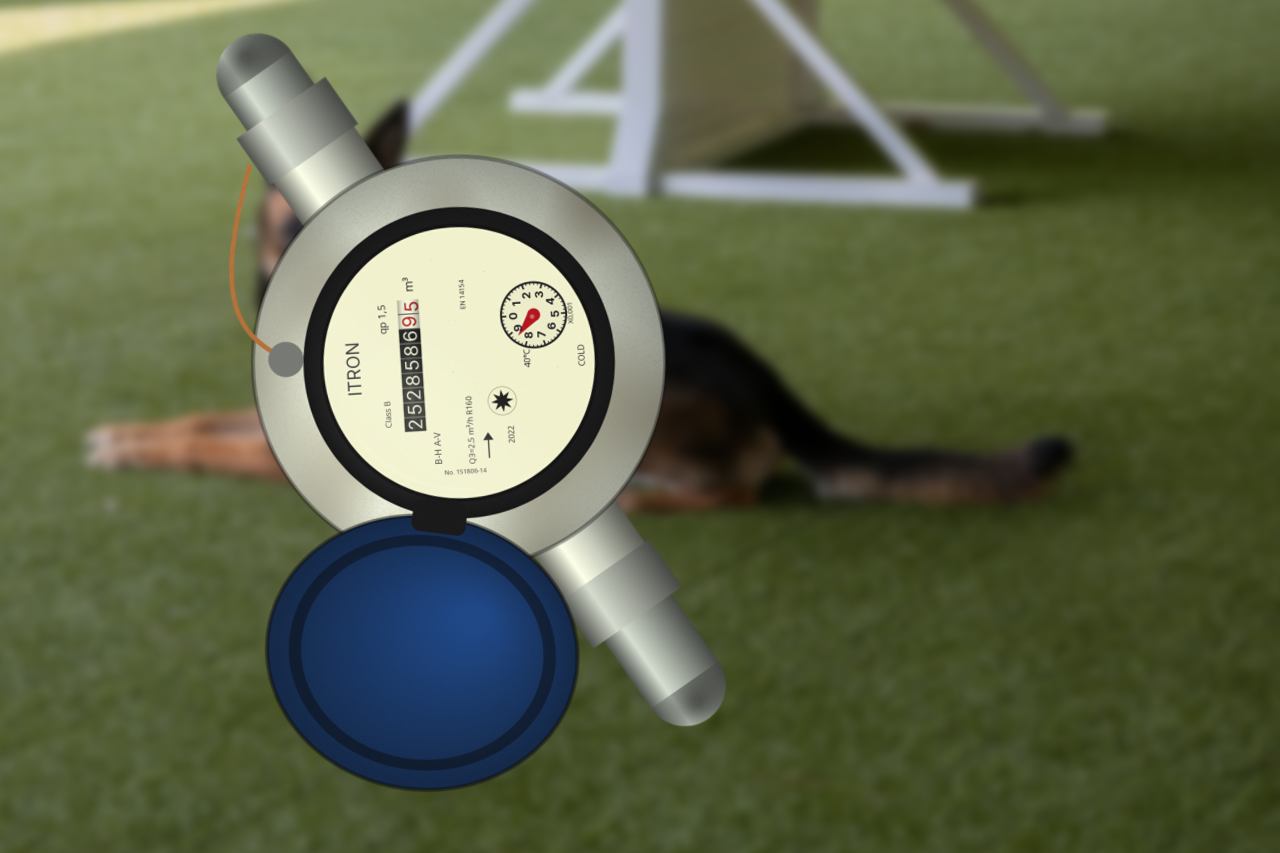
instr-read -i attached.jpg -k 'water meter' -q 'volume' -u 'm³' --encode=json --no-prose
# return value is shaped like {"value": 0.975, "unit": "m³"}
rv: {"value": 2528586.948, "unit": "m³"}
